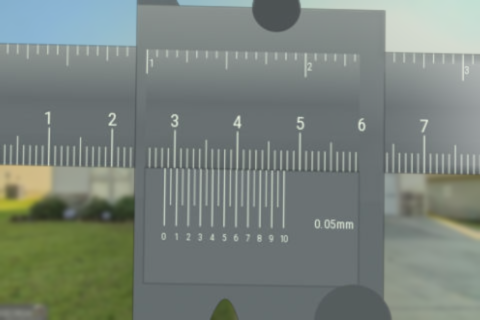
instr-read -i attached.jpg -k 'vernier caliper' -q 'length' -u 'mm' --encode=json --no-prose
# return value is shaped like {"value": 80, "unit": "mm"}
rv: {"value": 28.5, "unit": "mm"}
